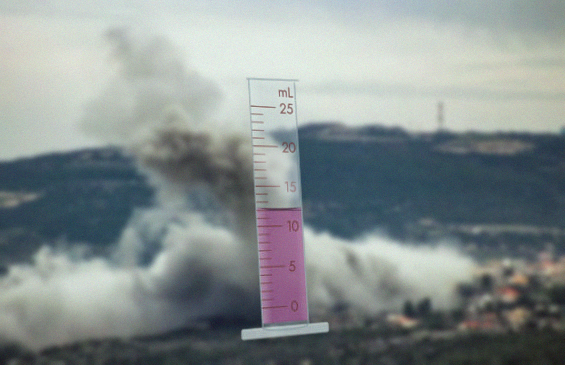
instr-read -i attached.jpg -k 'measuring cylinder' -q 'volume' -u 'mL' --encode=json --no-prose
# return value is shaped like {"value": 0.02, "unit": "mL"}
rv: {"value": 12, "unit": "mL"}
